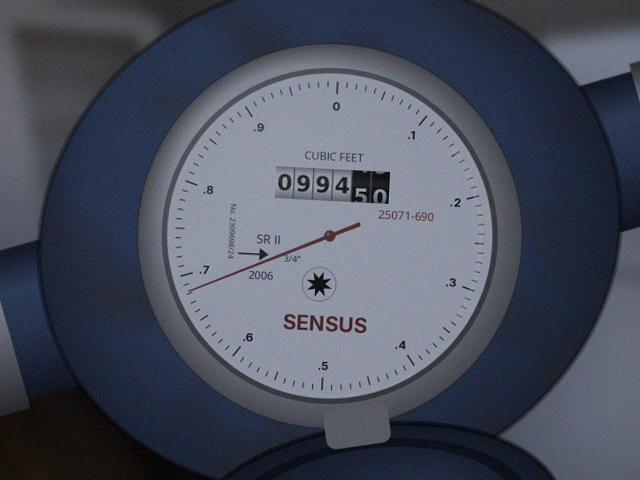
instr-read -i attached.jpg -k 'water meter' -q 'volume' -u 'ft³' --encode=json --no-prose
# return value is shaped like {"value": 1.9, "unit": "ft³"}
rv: {"value": 99449.68, "unit": "ft³"}
